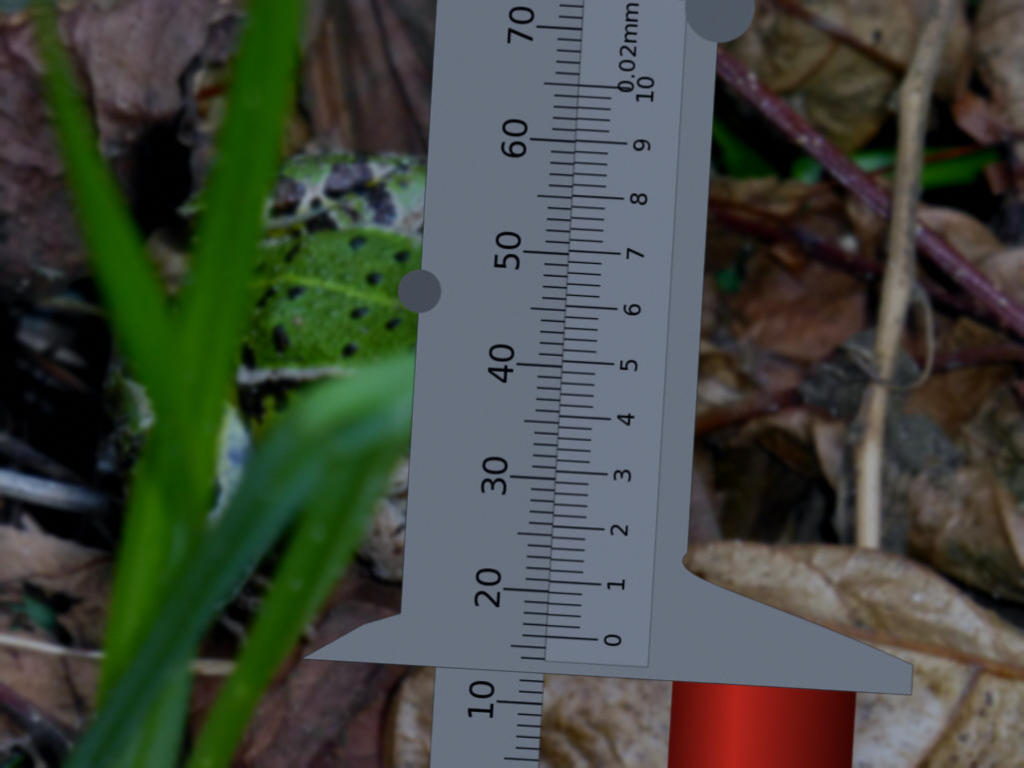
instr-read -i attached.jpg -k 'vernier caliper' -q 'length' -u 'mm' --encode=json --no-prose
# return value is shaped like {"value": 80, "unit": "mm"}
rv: {"value": 16.0, "unit": "mm"}
